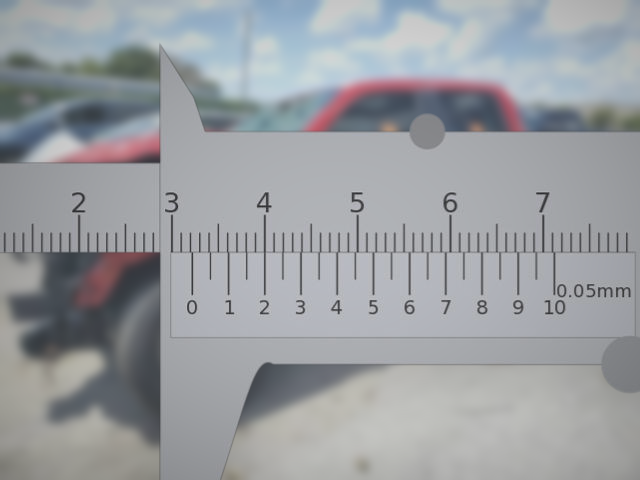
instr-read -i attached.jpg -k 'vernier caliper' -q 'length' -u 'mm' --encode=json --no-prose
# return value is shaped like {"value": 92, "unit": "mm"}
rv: {"value": 32.2, "unit": "mm"}
